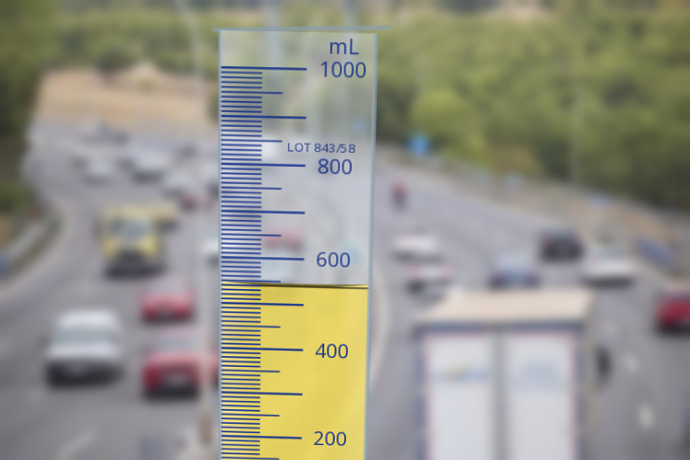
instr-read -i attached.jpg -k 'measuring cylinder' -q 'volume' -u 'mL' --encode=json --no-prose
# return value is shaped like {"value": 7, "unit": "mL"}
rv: {"value": 540, "unit": "mL"}
